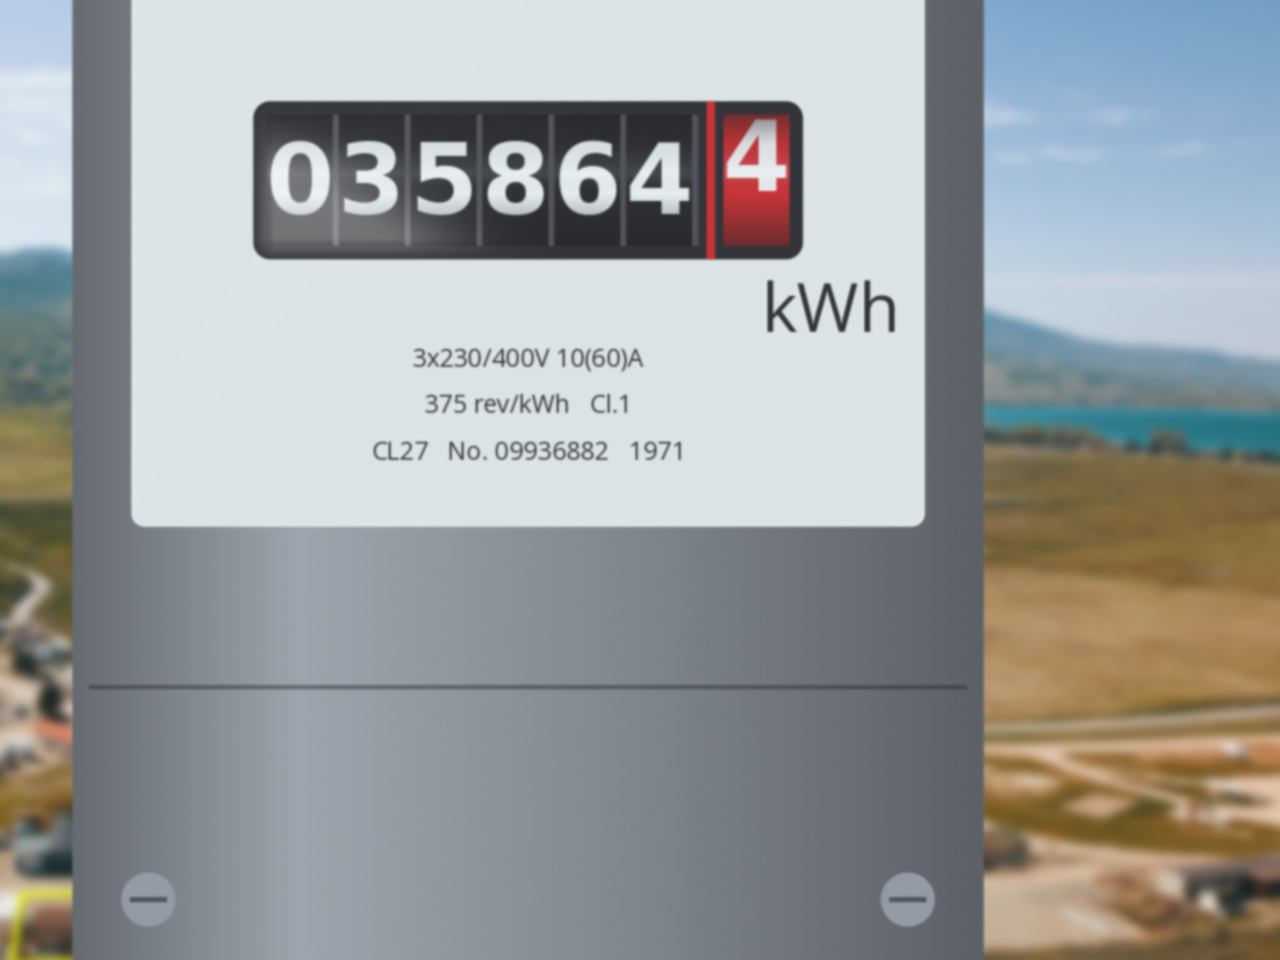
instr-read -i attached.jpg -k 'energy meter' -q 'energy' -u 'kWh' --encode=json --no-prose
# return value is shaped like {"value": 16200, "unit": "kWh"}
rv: {"value": 35864.4, "unit": "kWh"}
